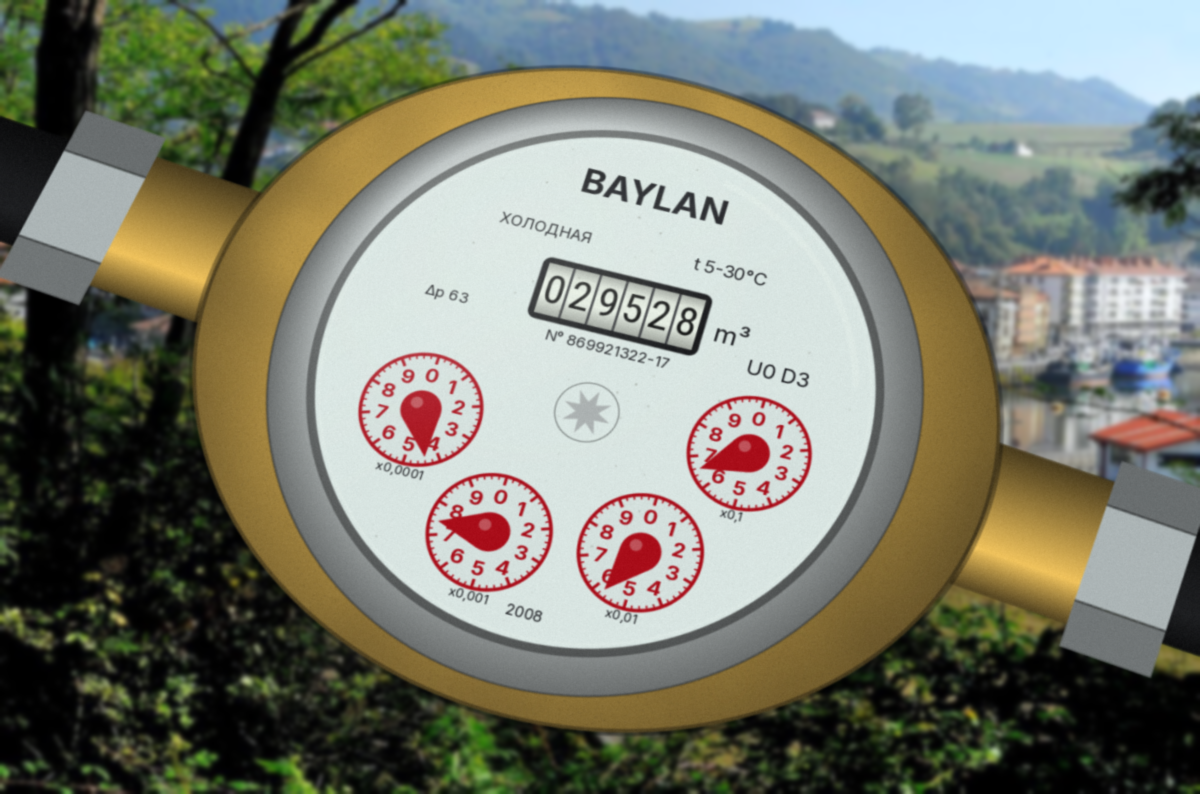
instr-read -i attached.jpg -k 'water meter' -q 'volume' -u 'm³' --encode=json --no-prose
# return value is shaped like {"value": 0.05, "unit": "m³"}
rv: {"value": 29528.6574, "unit": "m³"}
